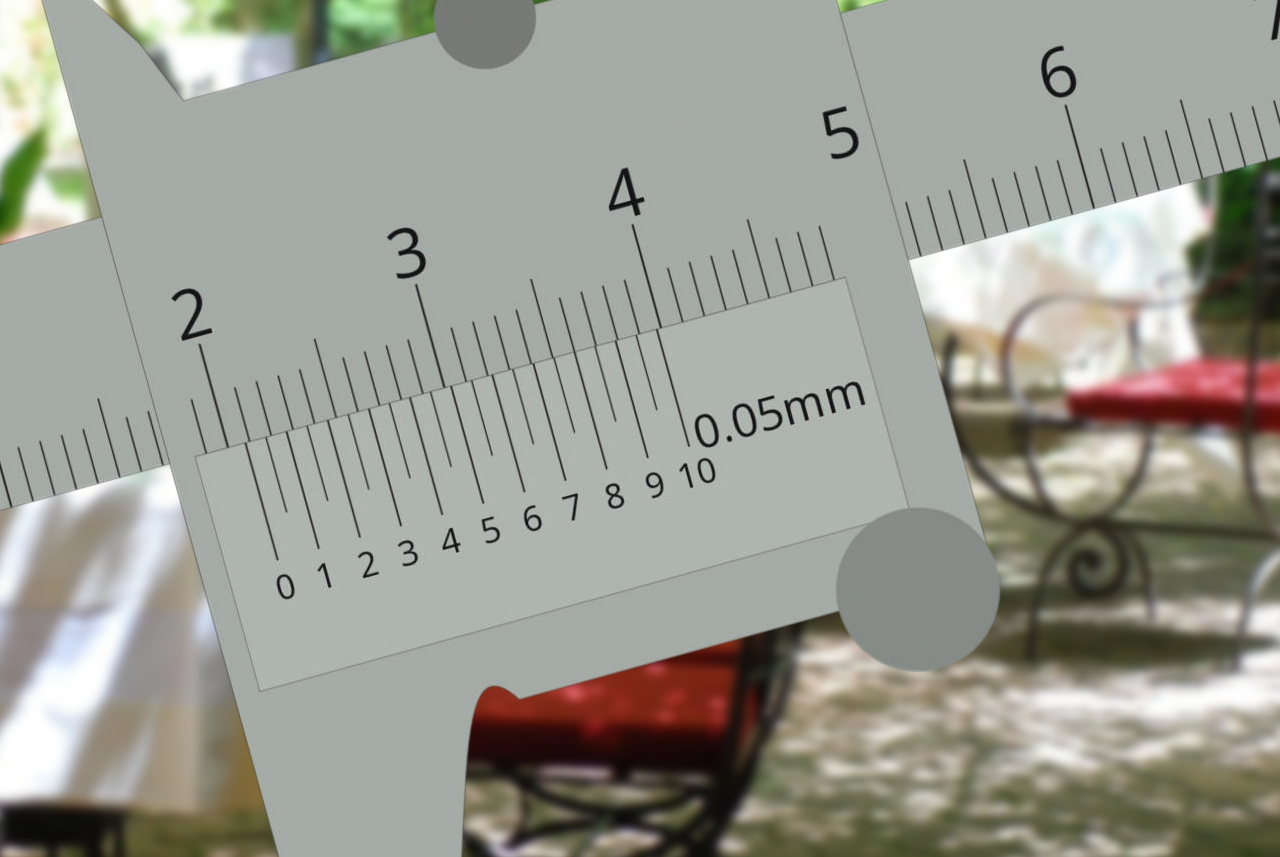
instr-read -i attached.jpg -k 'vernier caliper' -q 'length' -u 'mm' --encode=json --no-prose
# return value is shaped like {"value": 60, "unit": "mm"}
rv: {"value": 20.8, "unit": "mm"}
